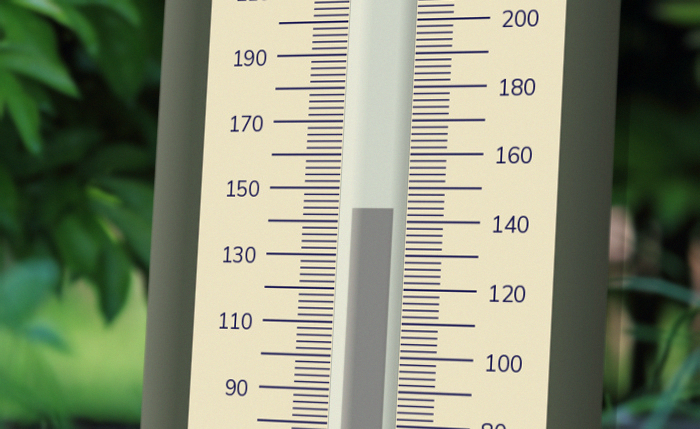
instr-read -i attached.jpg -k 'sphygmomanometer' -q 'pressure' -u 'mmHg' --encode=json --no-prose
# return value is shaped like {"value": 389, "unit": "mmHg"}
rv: {"value": 144, "unit": "mmHg"}
